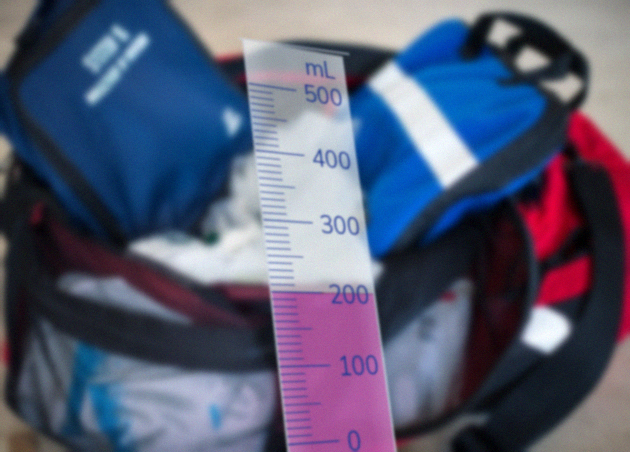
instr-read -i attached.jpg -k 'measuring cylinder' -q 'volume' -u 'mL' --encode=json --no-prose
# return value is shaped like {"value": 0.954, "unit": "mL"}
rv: {"value": 200, "unit": "mL"}
